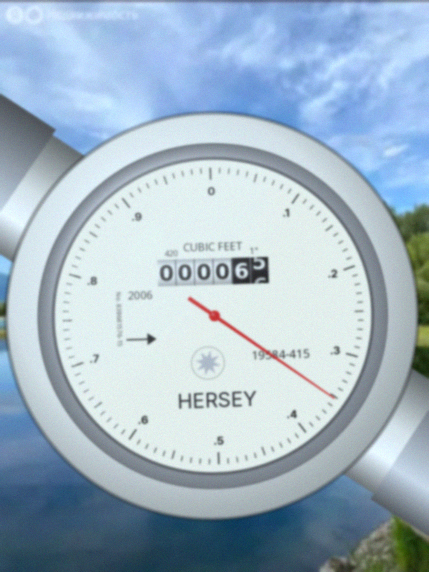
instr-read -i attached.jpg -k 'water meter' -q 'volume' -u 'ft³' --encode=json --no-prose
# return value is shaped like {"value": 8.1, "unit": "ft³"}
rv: {"value": 65.35, "unit": "ft³"}
